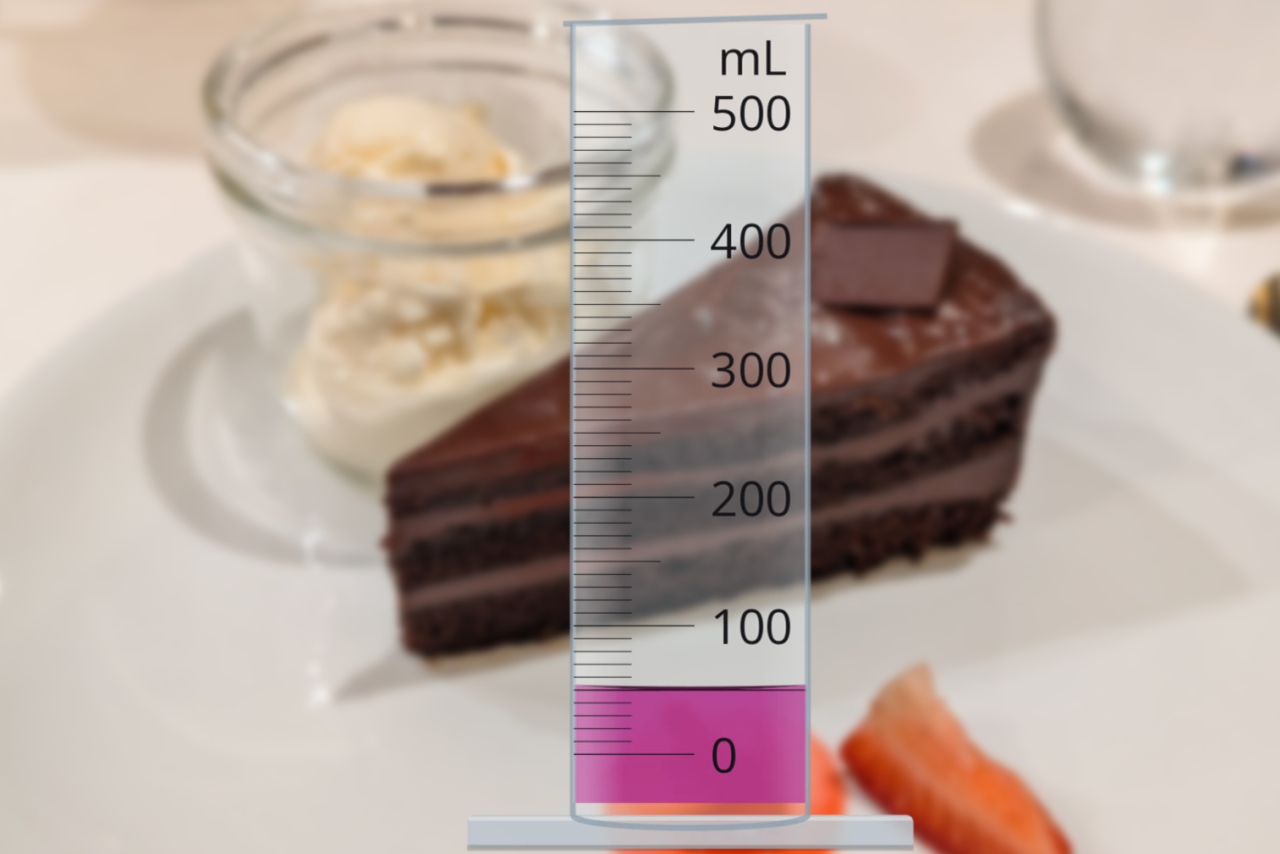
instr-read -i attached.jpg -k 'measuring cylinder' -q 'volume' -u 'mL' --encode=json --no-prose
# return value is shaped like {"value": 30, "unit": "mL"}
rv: {"value": 50, "unit": "mL"}
